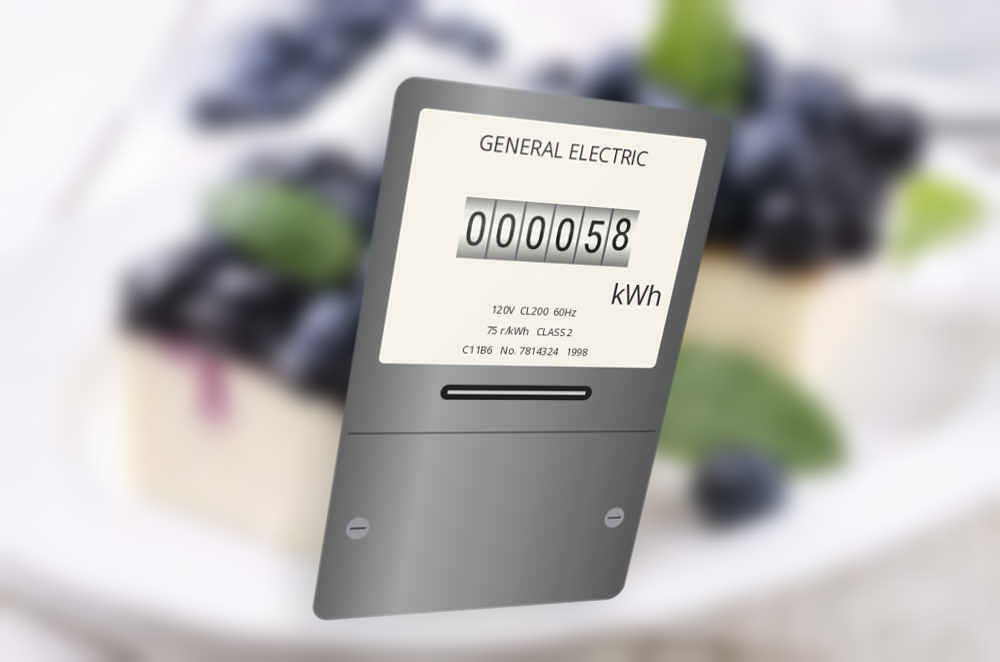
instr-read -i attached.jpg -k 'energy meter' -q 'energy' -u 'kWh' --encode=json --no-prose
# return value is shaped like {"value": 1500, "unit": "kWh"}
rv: {"value": 58, "unit": "kWh"}
